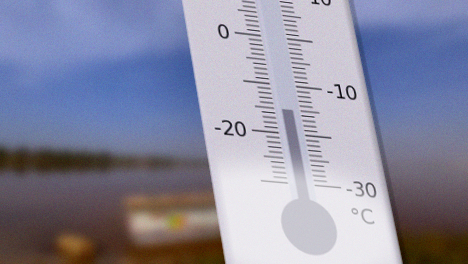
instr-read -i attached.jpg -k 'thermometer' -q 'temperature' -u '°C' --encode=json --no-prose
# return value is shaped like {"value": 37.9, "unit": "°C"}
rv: {"value": -15, "unit": "°C"}
